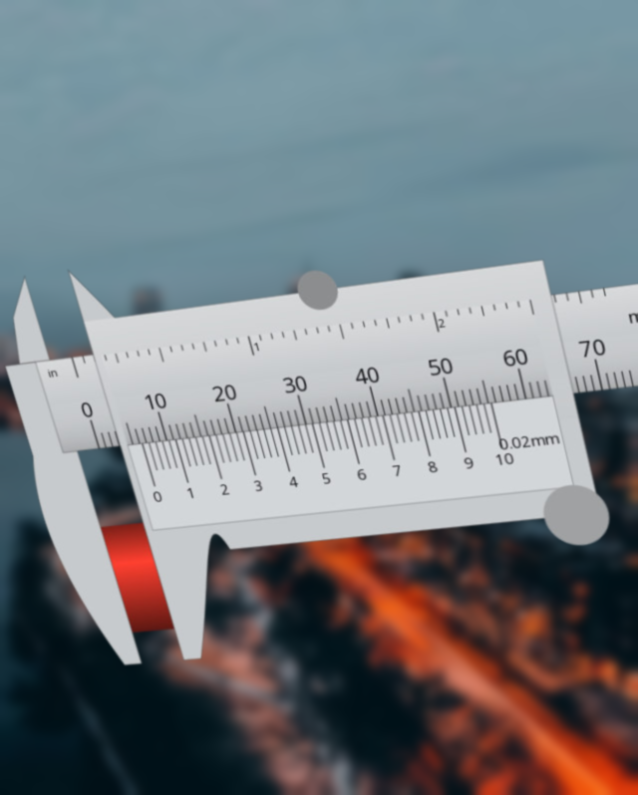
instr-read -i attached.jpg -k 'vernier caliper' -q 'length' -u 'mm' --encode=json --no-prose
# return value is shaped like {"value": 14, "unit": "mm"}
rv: {"value": 6.4, "unit": "mm"}
